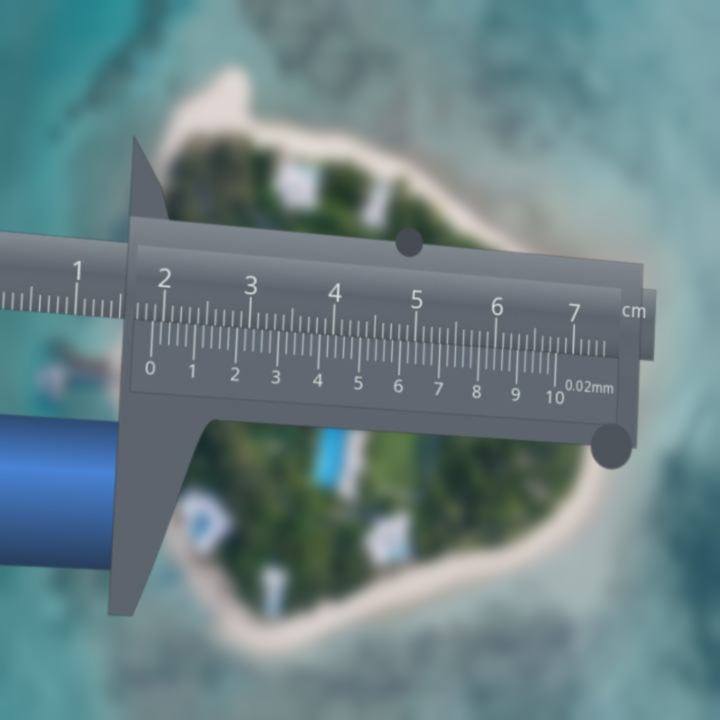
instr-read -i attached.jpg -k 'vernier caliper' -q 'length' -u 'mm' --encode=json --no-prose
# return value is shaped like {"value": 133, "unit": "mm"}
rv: {"value": 18.8, "unit": "mm"}
